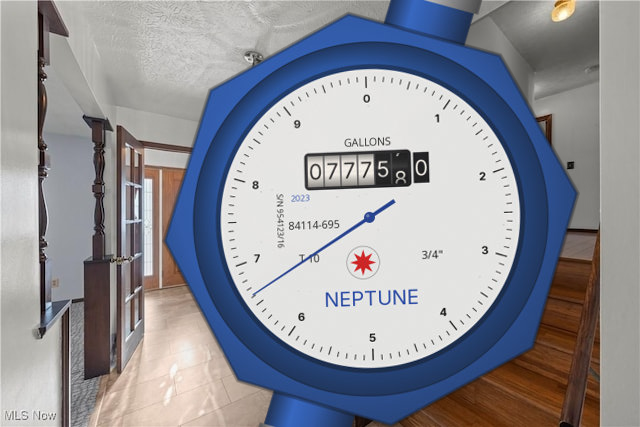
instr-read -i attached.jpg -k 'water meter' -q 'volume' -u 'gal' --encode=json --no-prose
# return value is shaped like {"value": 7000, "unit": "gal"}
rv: {"value": 777576.6, "unit": "gal"}
